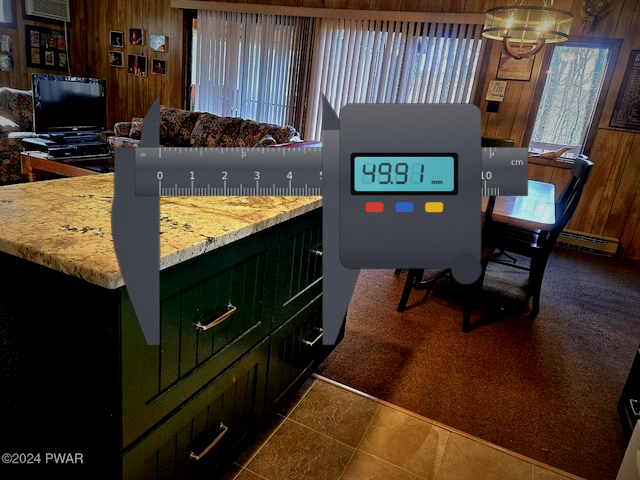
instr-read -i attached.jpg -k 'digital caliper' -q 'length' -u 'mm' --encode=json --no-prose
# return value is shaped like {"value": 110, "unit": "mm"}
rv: {"value": 49.91, "unit": "mm"}
